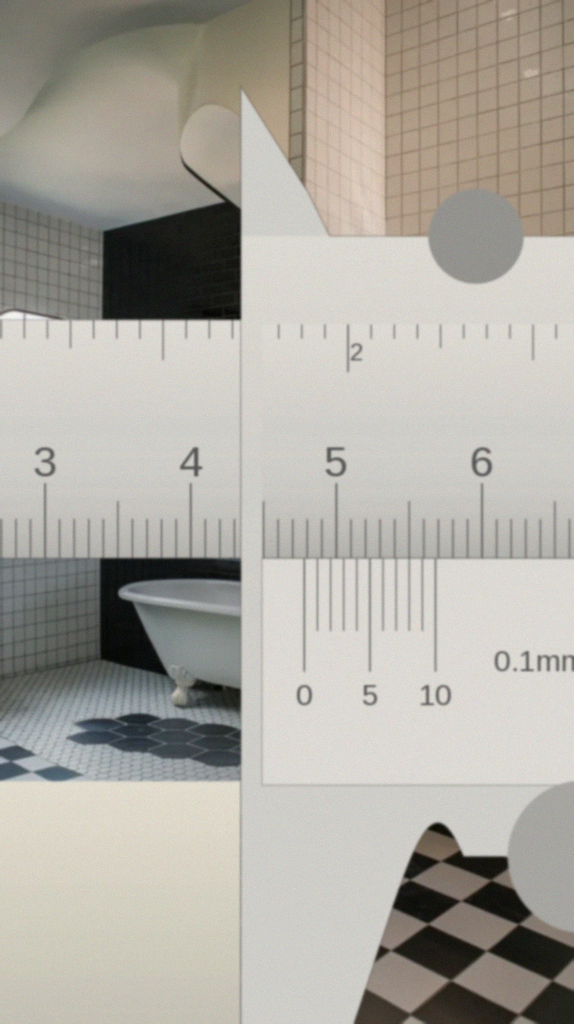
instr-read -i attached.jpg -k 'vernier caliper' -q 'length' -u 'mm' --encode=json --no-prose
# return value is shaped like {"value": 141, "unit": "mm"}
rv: {"value": 47.8, "unit": "mm"}
